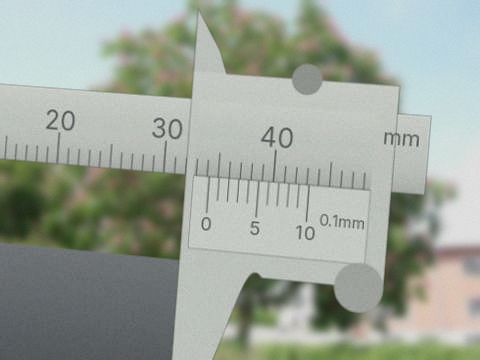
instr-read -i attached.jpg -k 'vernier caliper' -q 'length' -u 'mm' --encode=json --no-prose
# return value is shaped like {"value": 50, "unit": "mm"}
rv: {"value": 34.2, "unit": "mm"}
